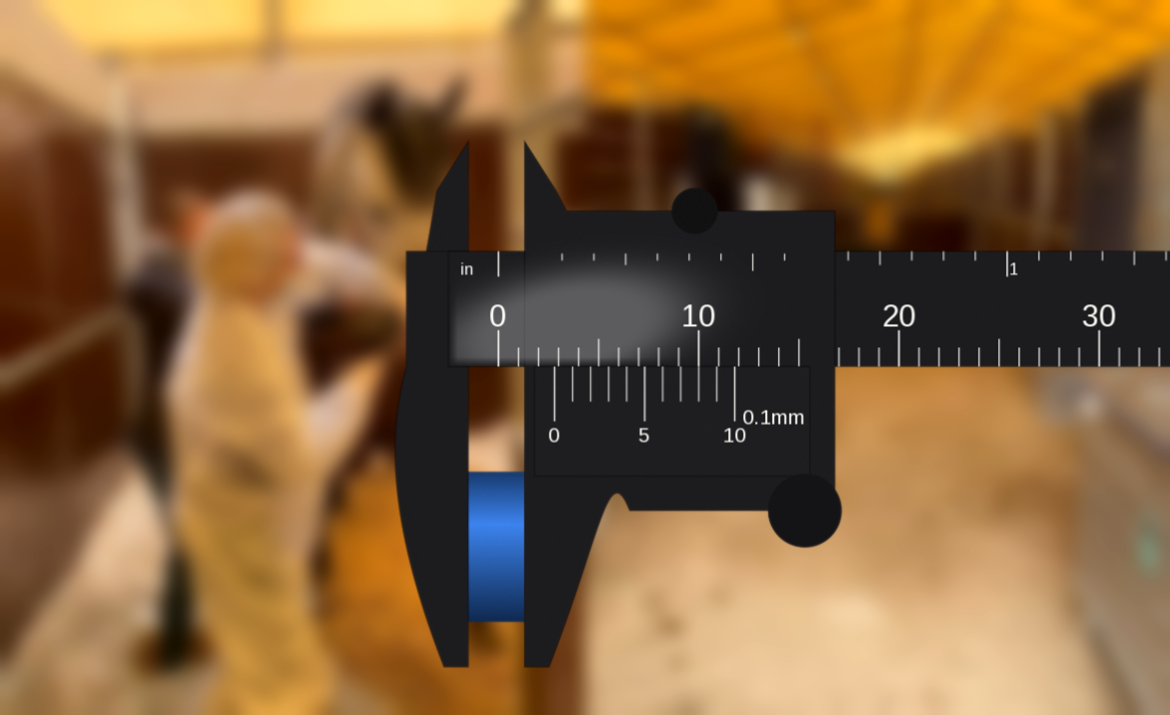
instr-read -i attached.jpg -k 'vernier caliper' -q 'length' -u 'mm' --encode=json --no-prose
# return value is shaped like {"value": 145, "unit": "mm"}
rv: {"value": 2.8, "unit": "mm"}
